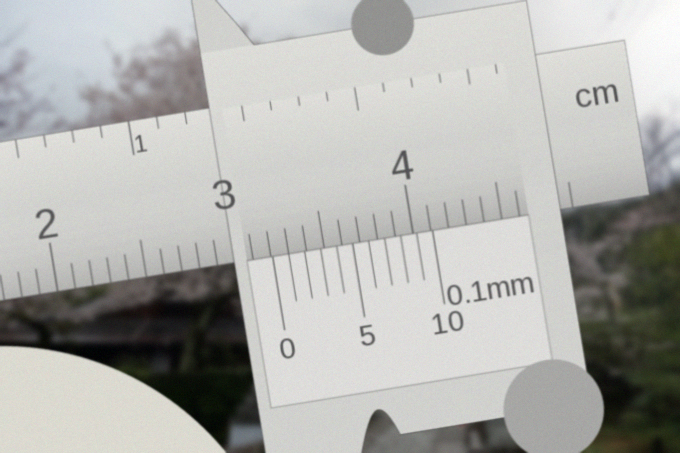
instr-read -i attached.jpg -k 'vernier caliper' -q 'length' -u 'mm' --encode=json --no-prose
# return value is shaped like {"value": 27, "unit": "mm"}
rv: {"value": 32.1, "unit": "mm"}
